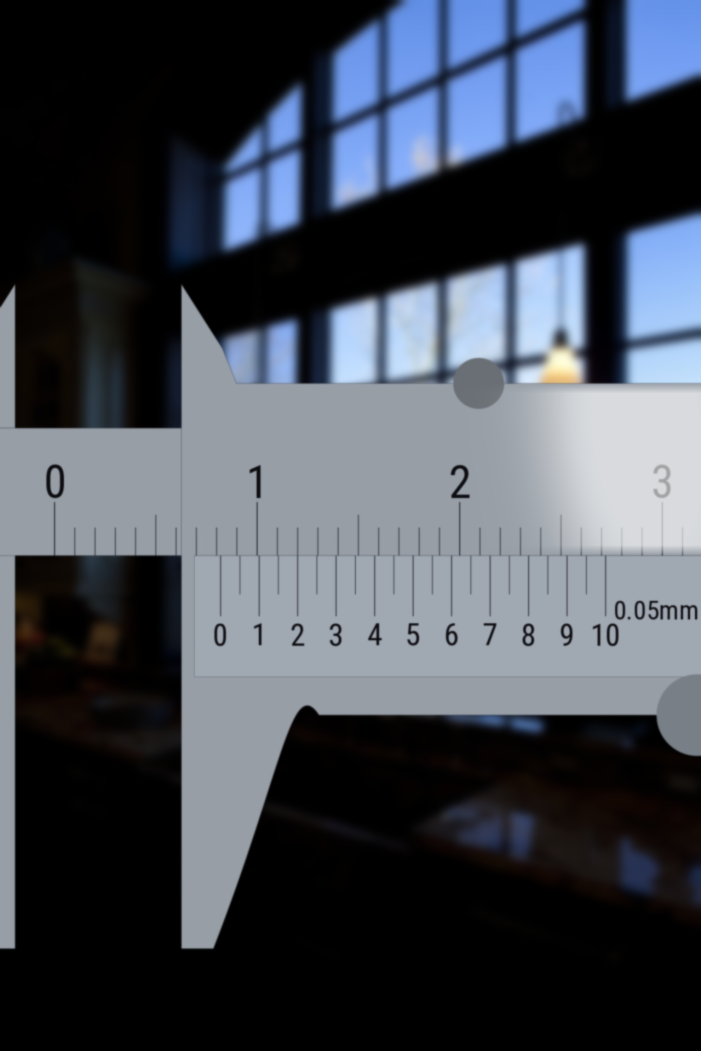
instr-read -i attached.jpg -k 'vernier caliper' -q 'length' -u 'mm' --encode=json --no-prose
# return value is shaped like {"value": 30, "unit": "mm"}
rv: {"value": 8.2, "unit": "mm"}
